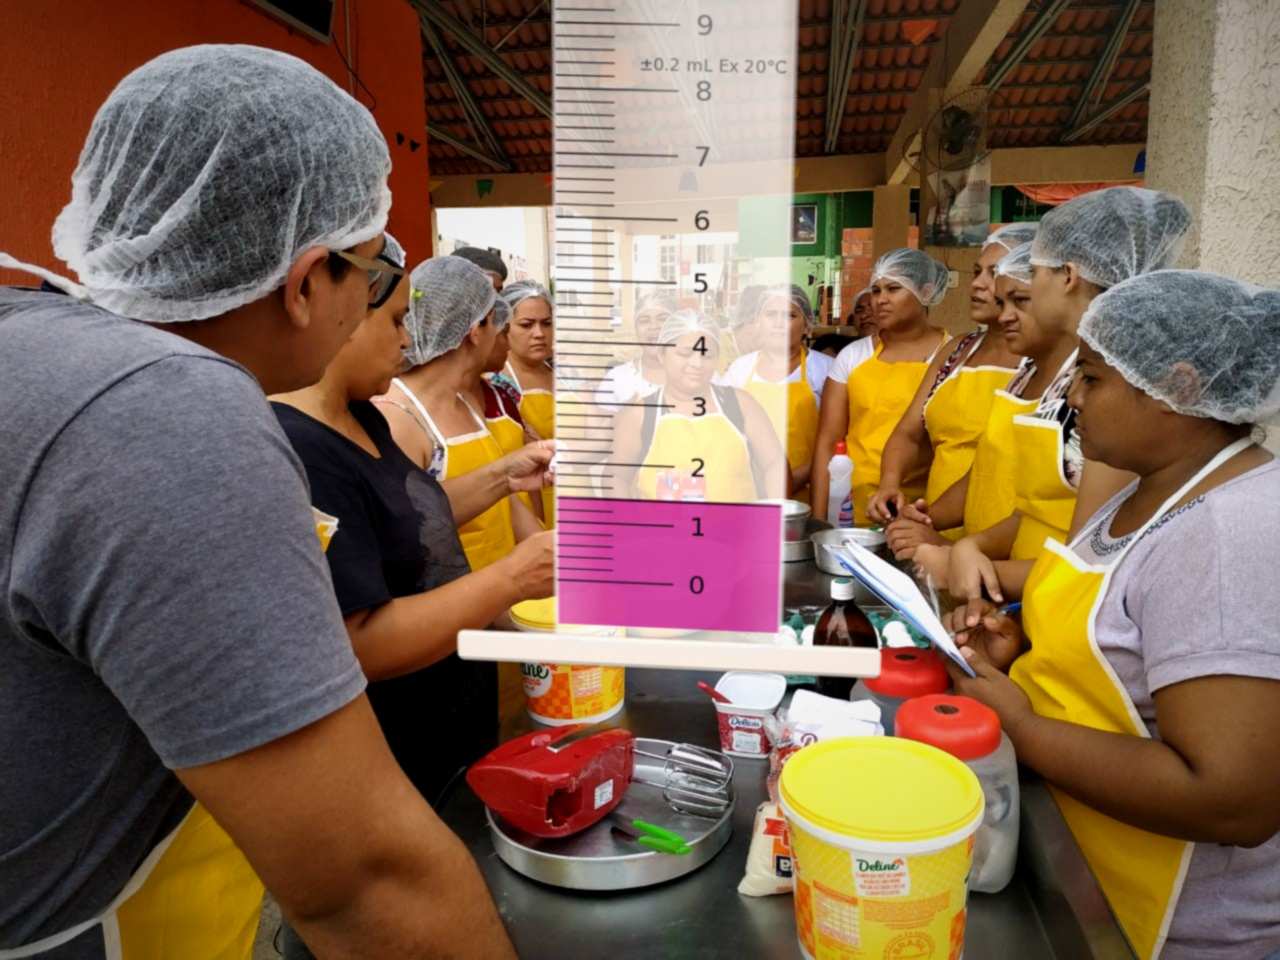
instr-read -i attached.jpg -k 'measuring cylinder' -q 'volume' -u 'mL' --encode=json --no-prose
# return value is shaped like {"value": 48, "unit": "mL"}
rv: {"value": 1.4, "unit": "mL"}
